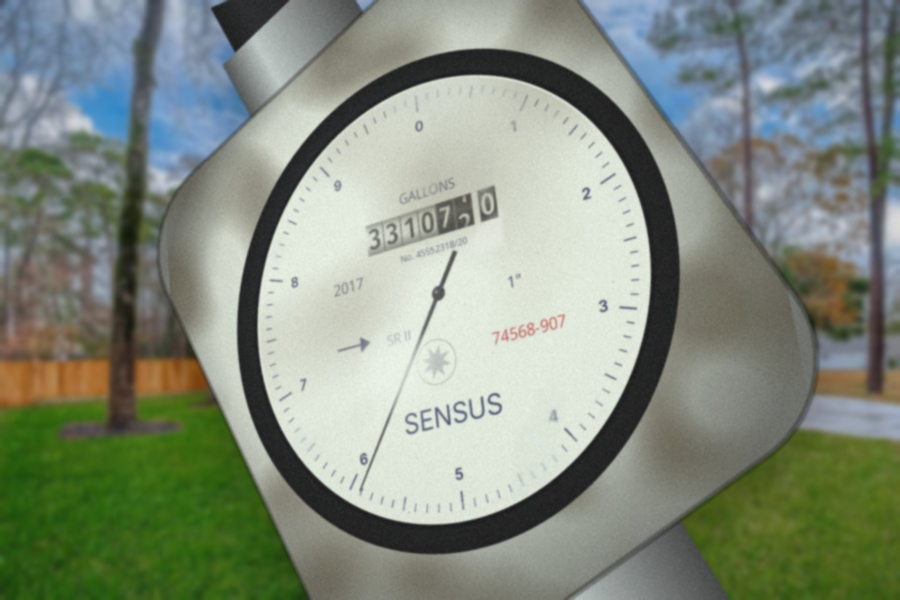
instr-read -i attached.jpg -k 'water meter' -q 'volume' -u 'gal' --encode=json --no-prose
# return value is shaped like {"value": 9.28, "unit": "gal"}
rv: {"value": 3310715.9, "unit": "gal"}
